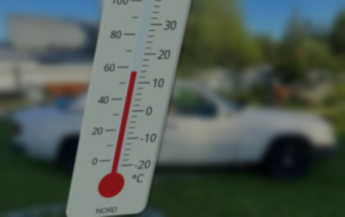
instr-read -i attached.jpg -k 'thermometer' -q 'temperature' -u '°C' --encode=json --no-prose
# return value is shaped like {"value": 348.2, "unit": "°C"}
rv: {"value": 14, "unit": "°C"}
